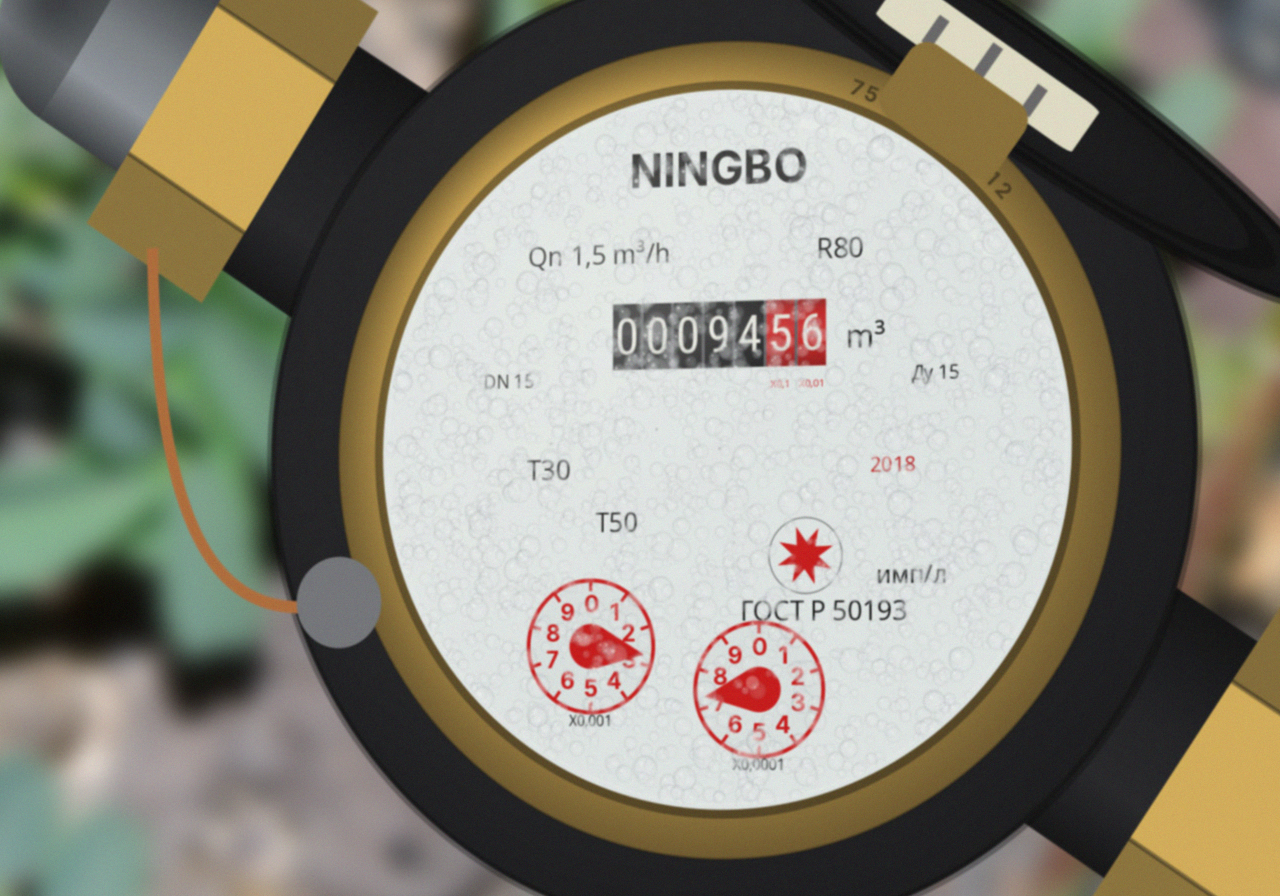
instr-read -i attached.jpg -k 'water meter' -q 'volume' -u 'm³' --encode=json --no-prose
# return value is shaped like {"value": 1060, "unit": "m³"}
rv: {"value": 94.5627, "unit": "m³"}
